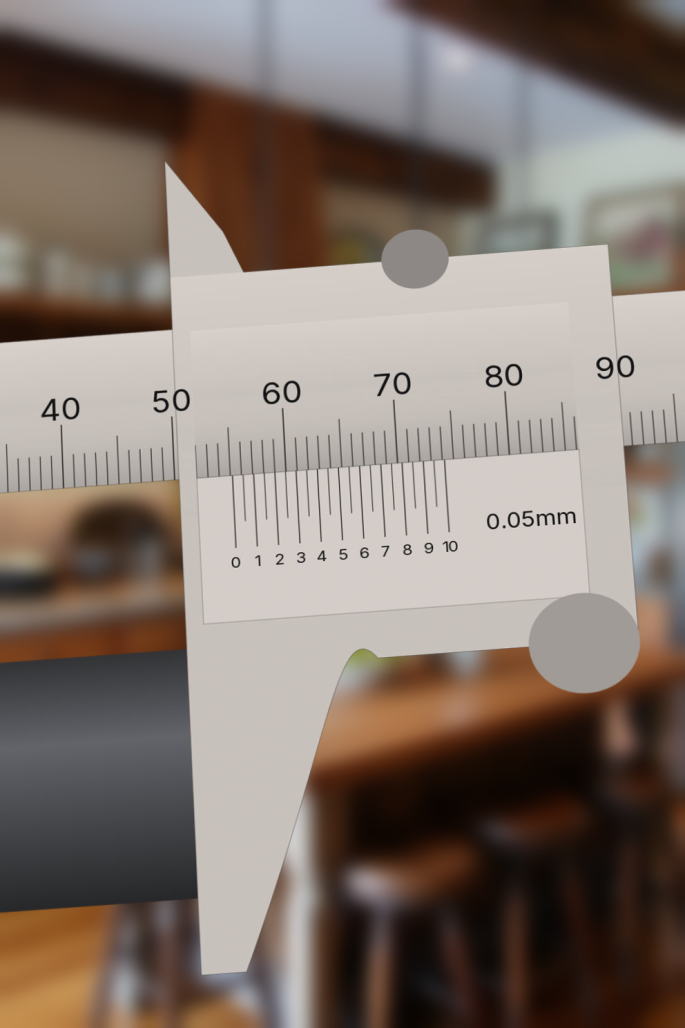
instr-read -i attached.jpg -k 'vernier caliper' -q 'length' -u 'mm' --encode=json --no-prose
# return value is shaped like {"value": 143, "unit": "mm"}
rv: {"value": 55.2, "unit": "mm"}
